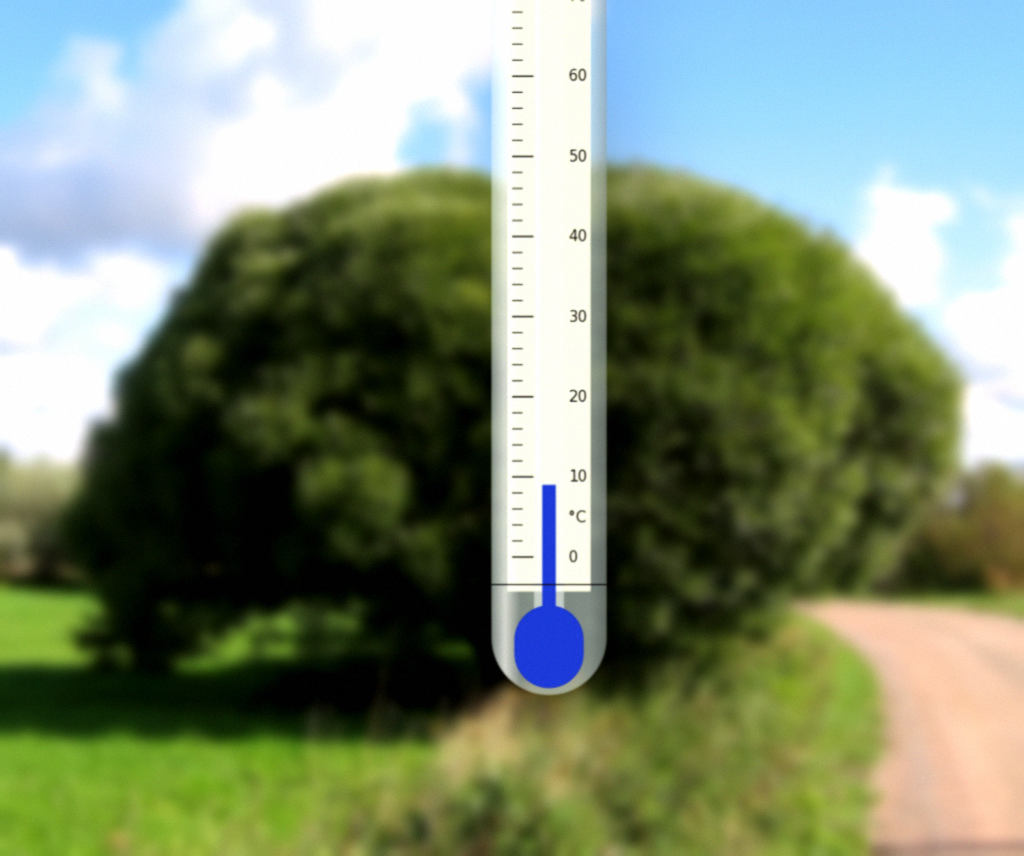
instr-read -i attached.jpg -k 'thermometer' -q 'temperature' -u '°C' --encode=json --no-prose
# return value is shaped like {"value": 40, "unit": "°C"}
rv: {"value": 9, "unit": "°C"}
